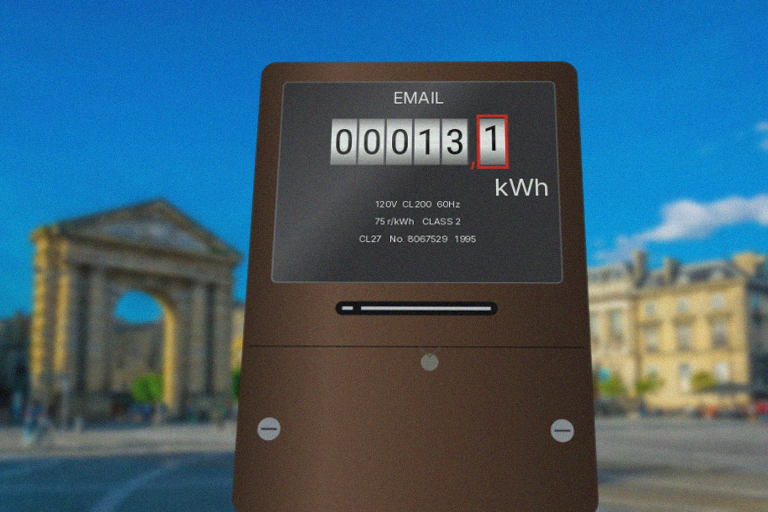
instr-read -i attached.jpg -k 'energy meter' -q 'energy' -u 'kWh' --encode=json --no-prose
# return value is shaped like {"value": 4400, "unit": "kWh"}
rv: {"value": 13.1, "unit": "kWh"}
